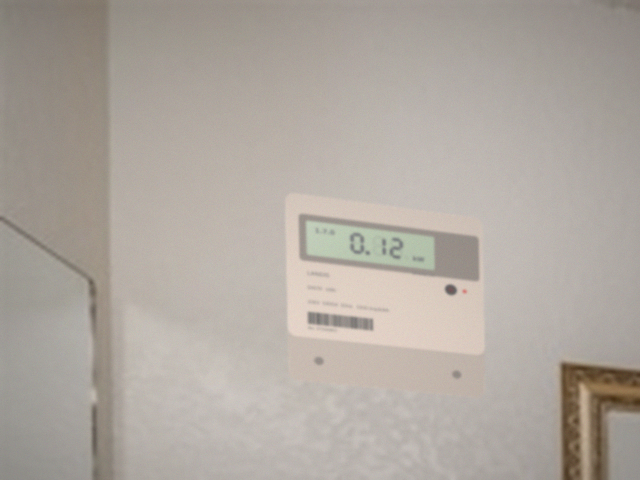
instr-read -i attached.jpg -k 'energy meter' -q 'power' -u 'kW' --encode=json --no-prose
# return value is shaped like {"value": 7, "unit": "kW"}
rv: {"value": 0.12, "unit": "kW"}
